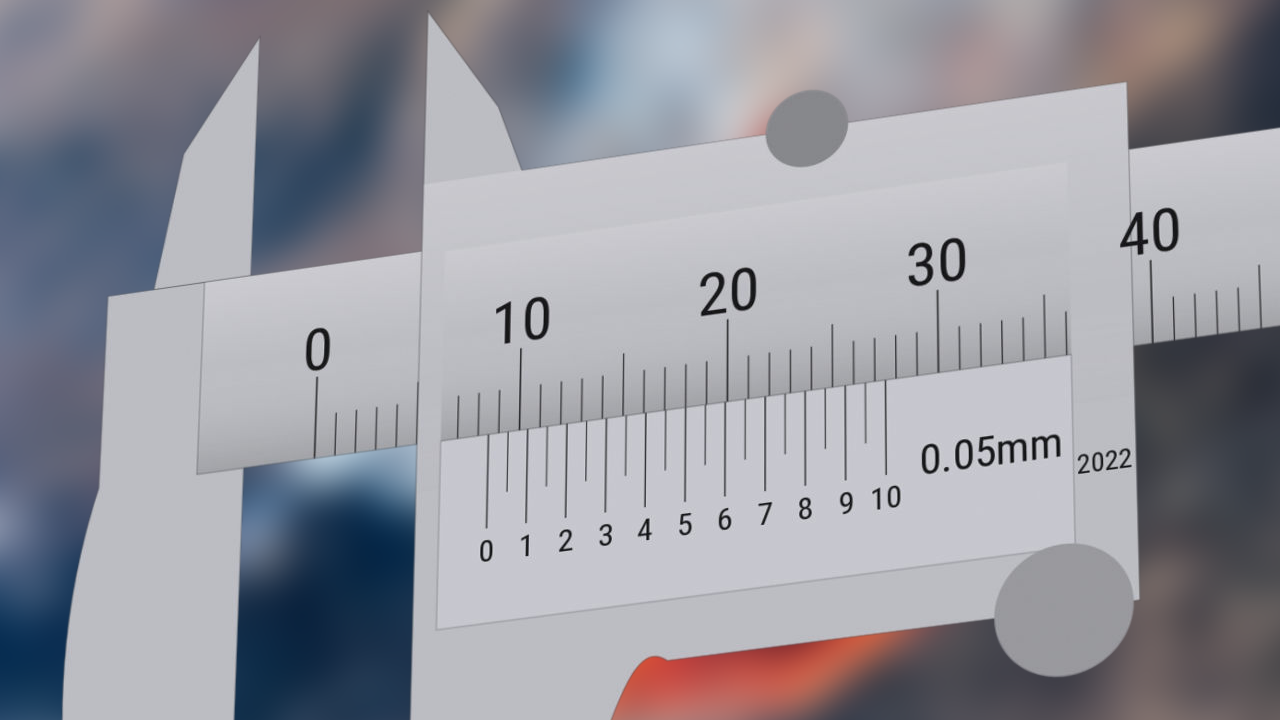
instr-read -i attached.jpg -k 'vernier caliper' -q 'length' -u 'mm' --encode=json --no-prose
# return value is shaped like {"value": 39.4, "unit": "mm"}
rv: {"value": 8.5, "unit": "mm"}
